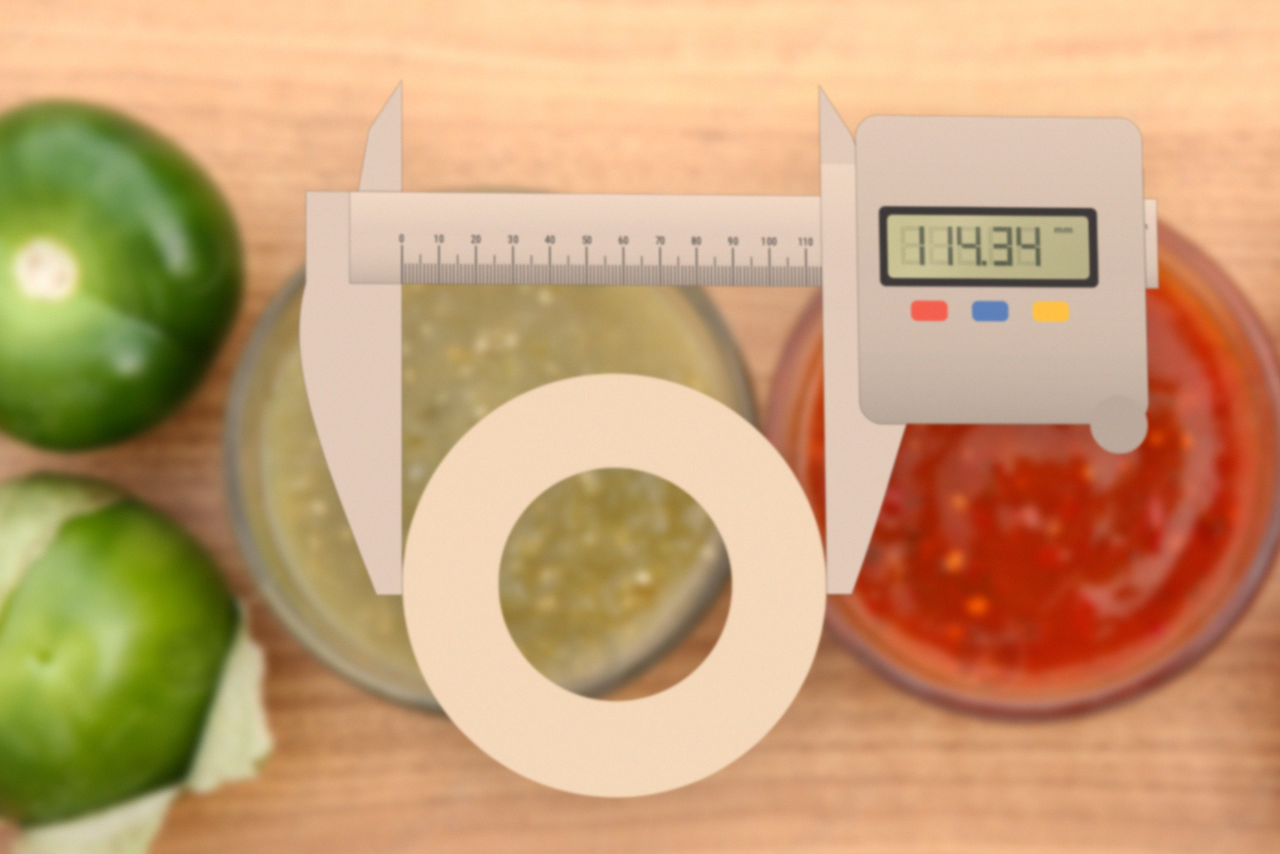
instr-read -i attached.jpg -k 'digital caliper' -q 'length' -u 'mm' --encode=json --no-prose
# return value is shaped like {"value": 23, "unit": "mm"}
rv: {"value": 114.34, "unit": "mm"}
